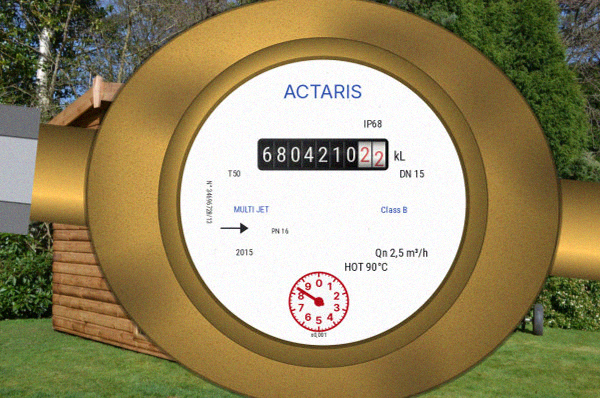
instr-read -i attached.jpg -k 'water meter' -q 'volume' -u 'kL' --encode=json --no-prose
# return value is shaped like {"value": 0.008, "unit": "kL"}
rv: {"value": 6804210.218, "unit": "kL"}
